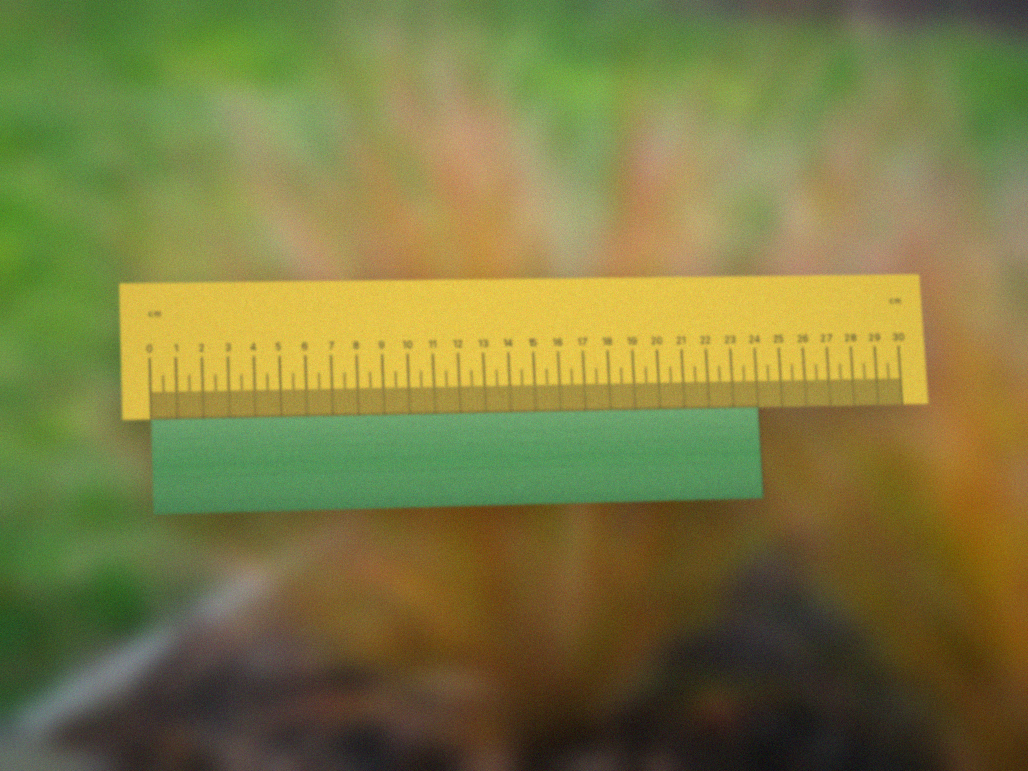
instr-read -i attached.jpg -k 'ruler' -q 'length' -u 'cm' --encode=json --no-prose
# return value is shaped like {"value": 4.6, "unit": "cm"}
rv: {"value": 24, "unit": "cm"}
